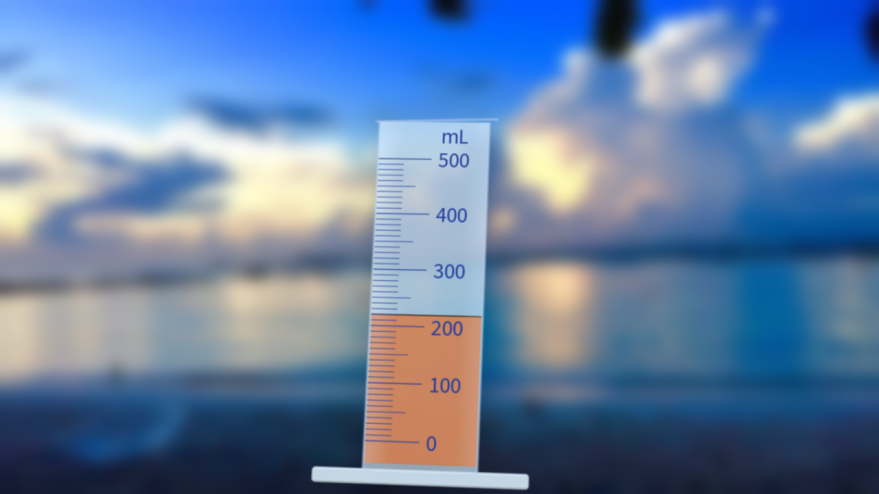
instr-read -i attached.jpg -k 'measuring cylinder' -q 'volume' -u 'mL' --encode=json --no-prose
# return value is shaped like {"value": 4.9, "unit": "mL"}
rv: {"value": 220, "unit": "mL"}
